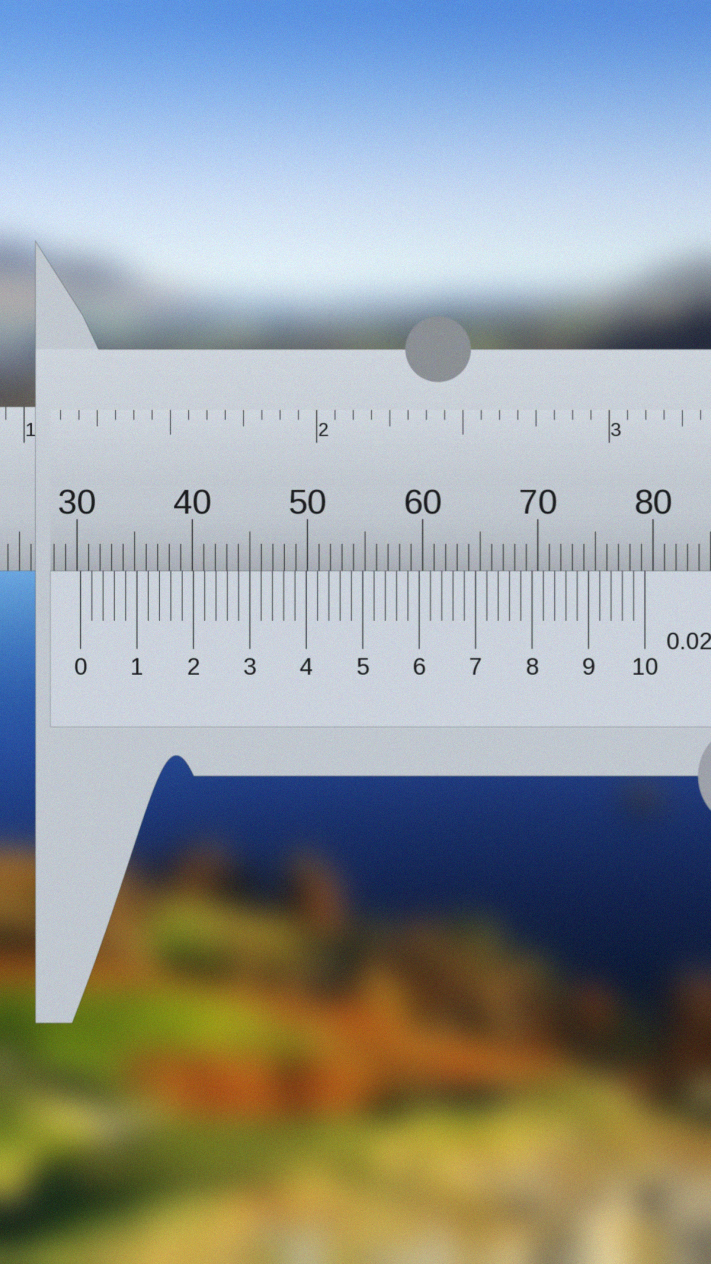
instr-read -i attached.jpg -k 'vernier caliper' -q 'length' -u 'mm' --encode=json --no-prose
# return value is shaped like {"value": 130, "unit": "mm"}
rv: {"value": 30.3, "unit": "mm"}
